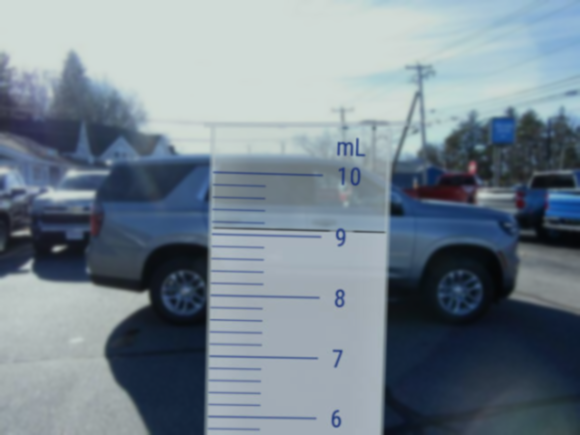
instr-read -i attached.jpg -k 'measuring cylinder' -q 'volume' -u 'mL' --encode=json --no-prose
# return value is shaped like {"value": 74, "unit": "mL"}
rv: {"value": 9.1, "unit": "mL"}
